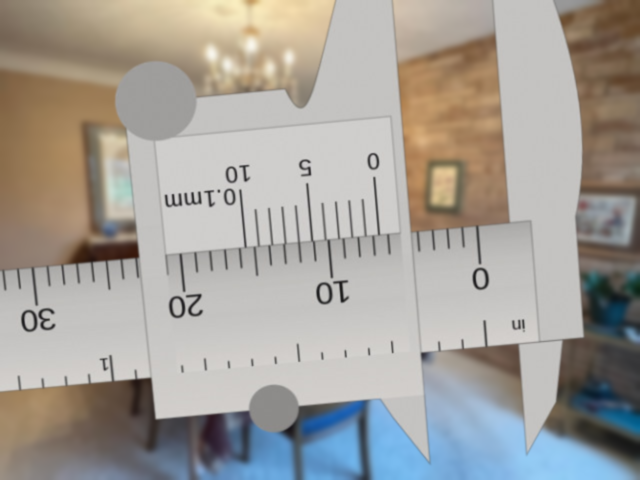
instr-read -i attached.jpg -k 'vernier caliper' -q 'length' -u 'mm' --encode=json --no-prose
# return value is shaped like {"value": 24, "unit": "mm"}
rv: {"value": 6.6, "unit": "mm"}
